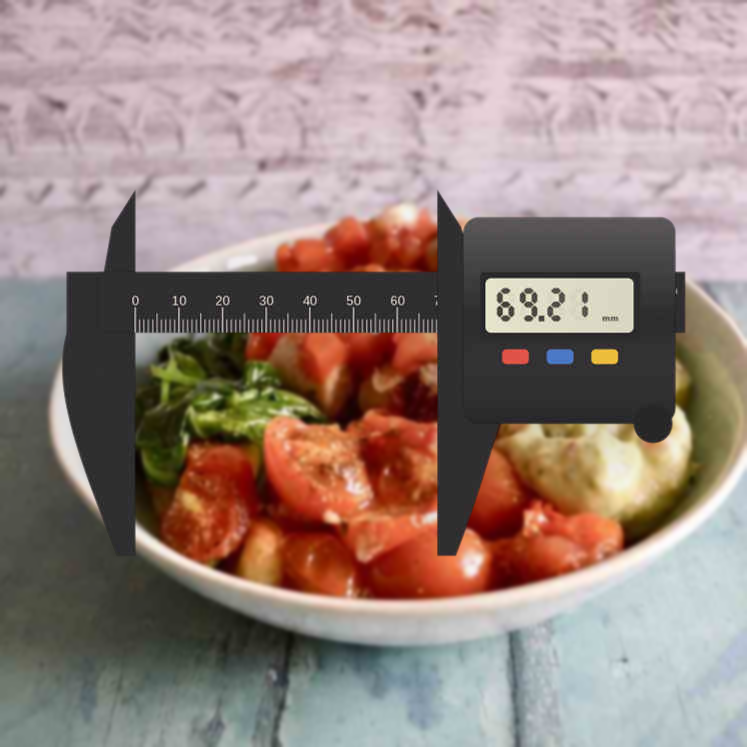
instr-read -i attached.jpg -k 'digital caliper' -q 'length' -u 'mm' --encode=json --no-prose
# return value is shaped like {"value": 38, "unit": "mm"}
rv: {"value": 69.21, "unit": "mm"}
